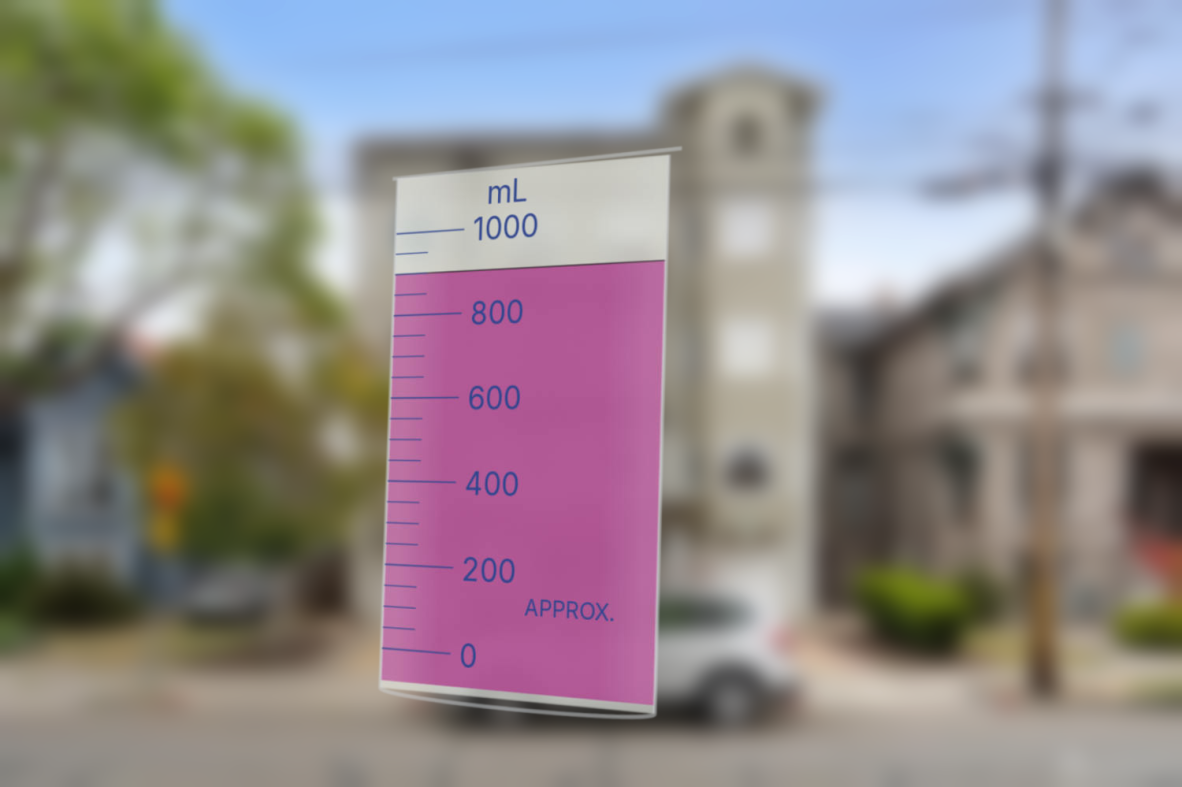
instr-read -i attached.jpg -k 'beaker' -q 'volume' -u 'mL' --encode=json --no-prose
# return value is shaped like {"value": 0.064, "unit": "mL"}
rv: {"value": 900, "unit": "mL"}
